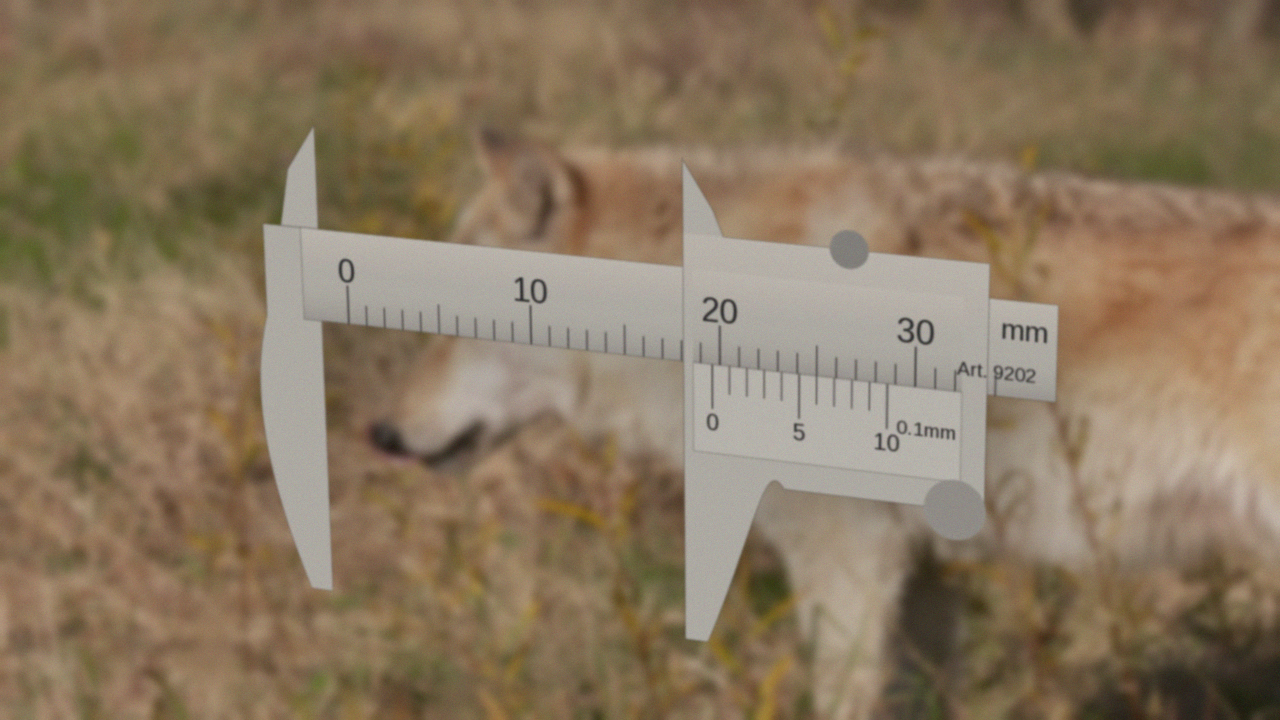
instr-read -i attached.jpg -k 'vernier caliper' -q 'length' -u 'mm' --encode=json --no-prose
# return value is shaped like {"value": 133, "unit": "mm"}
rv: {"value": 19.6, "unit": "mm"}
